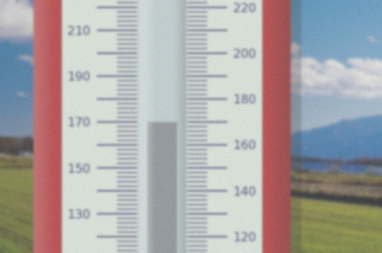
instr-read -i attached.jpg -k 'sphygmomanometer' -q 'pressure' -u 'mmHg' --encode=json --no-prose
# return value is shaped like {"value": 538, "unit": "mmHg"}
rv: {"value": 170, "unit": "mmHg"}
